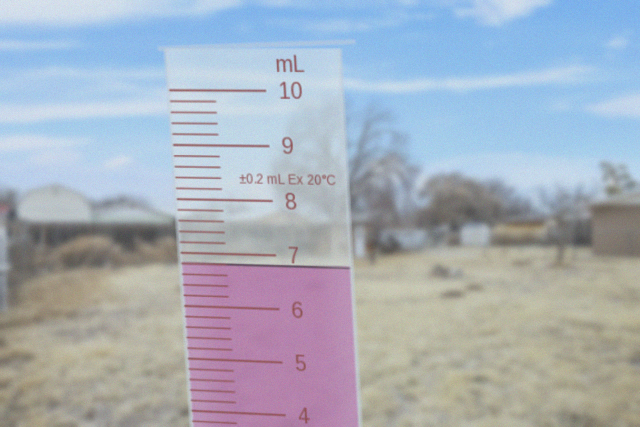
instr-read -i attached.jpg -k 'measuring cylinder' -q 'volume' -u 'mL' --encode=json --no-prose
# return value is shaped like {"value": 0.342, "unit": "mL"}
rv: {"value": 6.8, "unit": "mL"}
